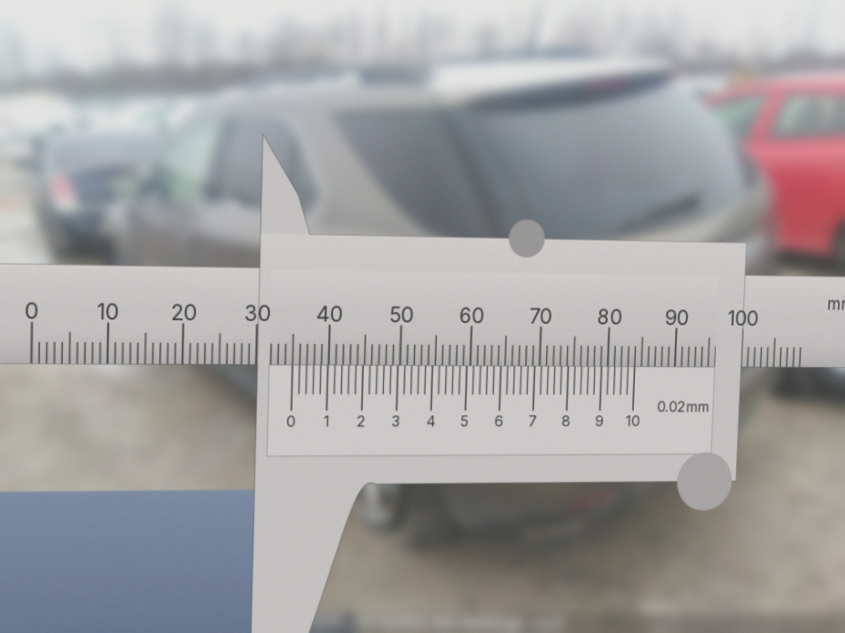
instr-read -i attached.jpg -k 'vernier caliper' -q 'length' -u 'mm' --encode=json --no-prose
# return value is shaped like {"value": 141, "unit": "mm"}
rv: {"value": 35.0, "unit": "mm"}
